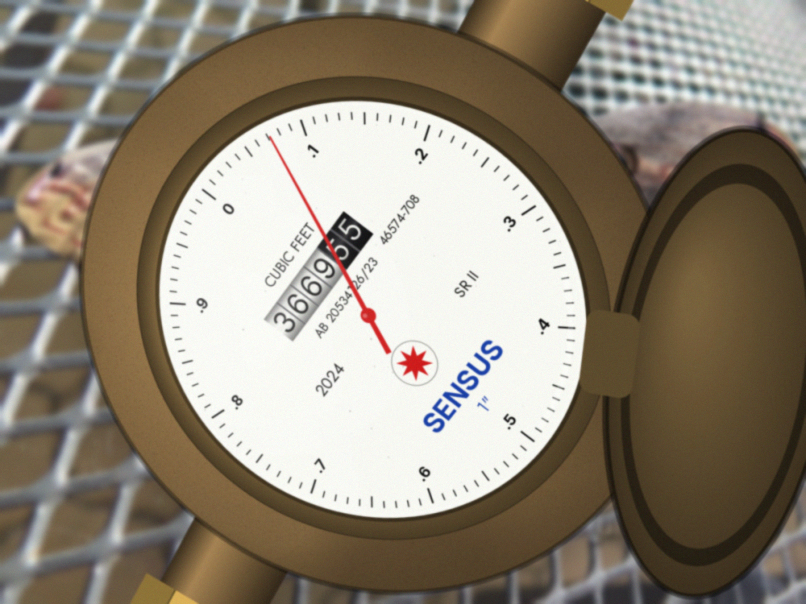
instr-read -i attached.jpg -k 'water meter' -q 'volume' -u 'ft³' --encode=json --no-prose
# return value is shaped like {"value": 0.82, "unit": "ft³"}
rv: {"value": 366955.07, "unit": "ft³"}
